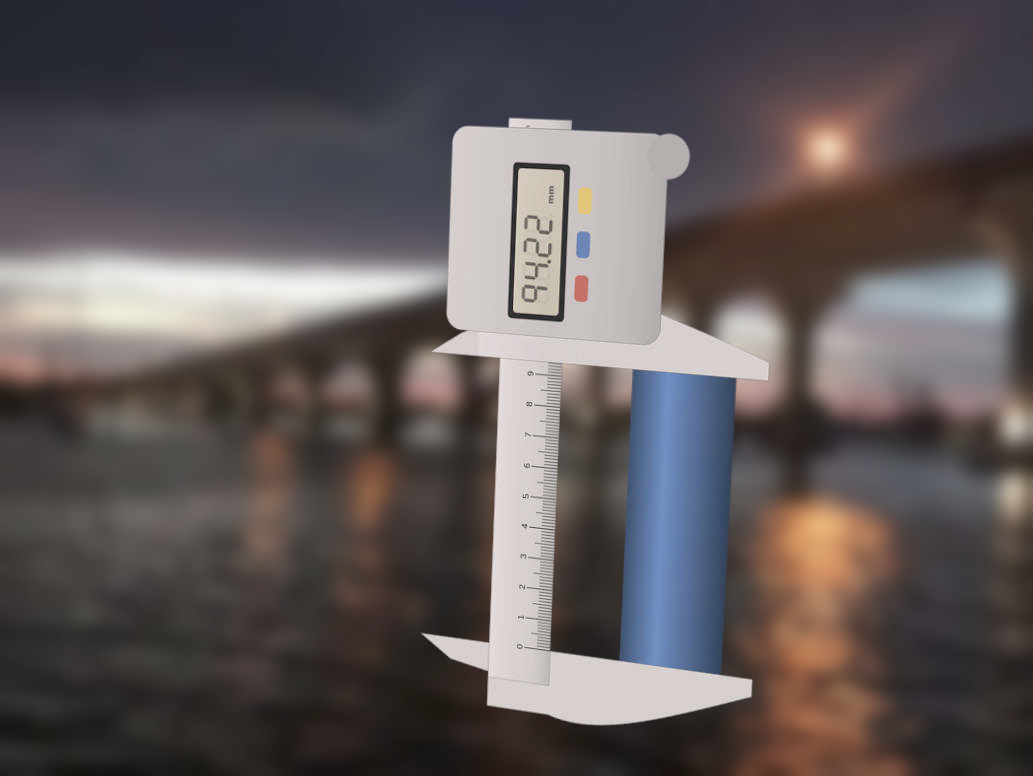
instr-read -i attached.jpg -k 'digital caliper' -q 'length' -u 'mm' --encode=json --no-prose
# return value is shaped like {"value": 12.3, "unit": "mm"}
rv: {"value": 94.22, "unit": "mm"}
